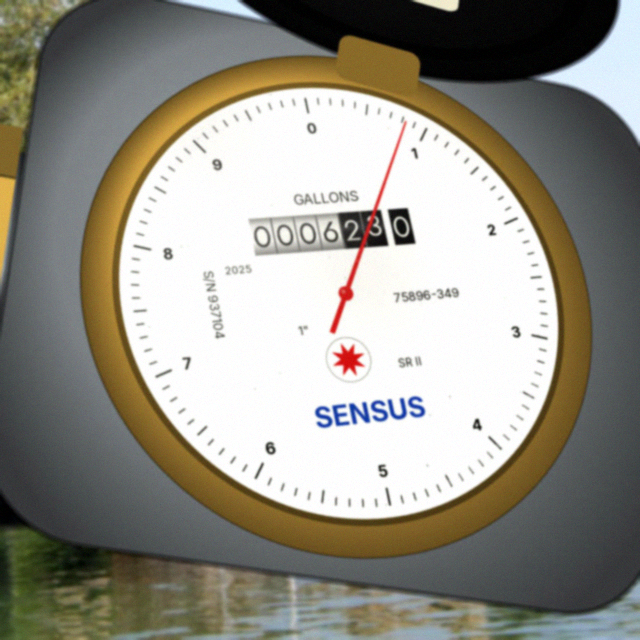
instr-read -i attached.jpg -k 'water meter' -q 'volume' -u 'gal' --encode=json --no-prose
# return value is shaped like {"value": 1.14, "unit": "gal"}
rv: {"value": 6230.8, "unit": "gal"}
